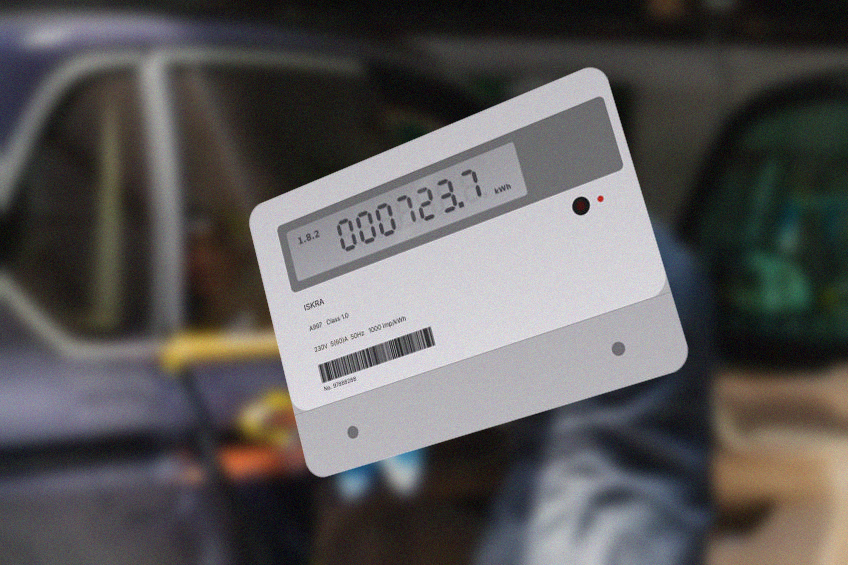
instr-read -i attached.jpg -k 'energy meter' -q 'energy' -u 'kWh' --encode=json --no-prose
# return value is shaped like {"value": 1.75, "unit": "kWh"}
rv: {"value": 723.7, "unit": "kWh"}
